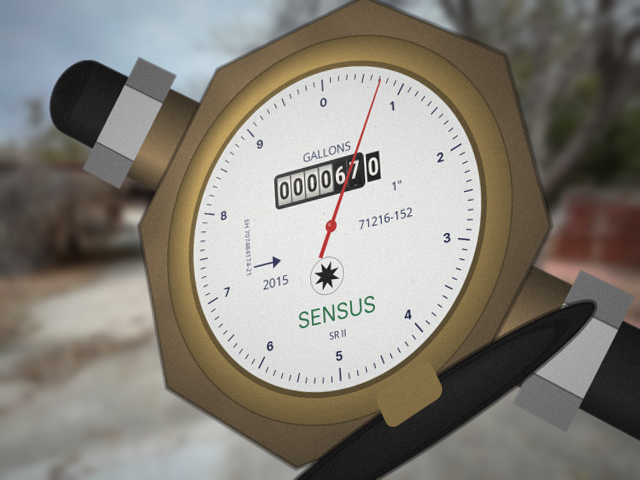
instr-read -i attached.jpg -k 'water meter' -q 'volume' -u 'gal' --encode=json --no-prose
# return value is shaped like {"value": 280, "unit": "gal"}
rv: {"value": 670.7, "unit": "gal"}
